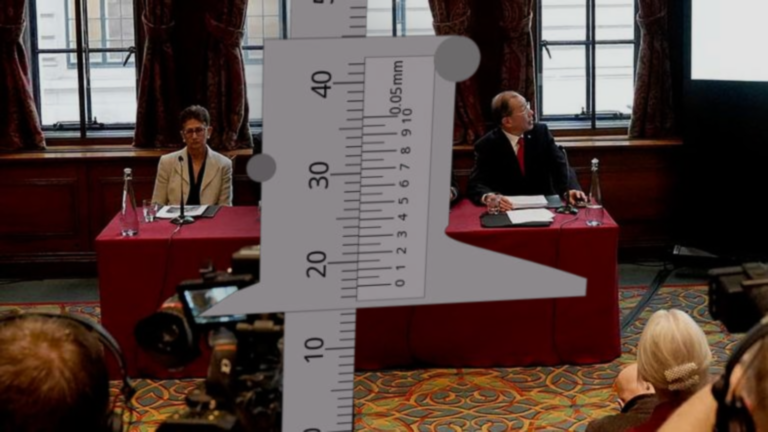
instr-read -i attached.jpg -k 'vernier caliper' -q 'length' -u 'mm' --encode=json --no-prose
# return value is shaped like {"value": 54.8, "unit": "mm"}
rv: {"value": 17.2, "unit": "mm"}
